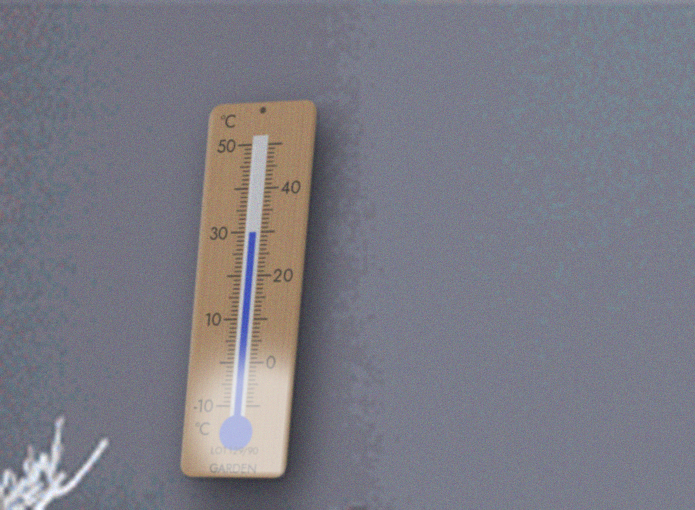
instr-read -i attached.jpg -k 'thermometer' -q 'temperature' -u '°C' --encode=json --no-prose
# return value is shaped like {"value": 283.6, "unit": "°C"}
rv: {"value": 30, "unit": "°C"}
